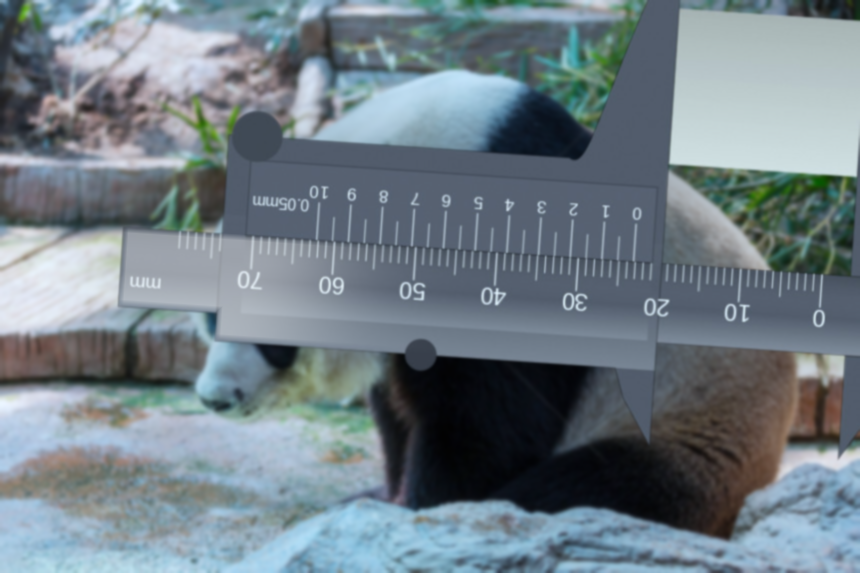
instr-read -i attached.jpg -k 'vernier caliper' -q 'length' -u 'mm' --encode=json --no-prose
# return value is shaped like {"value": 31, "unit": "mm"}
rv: {"value": 23.2, "unit": "mm"}
